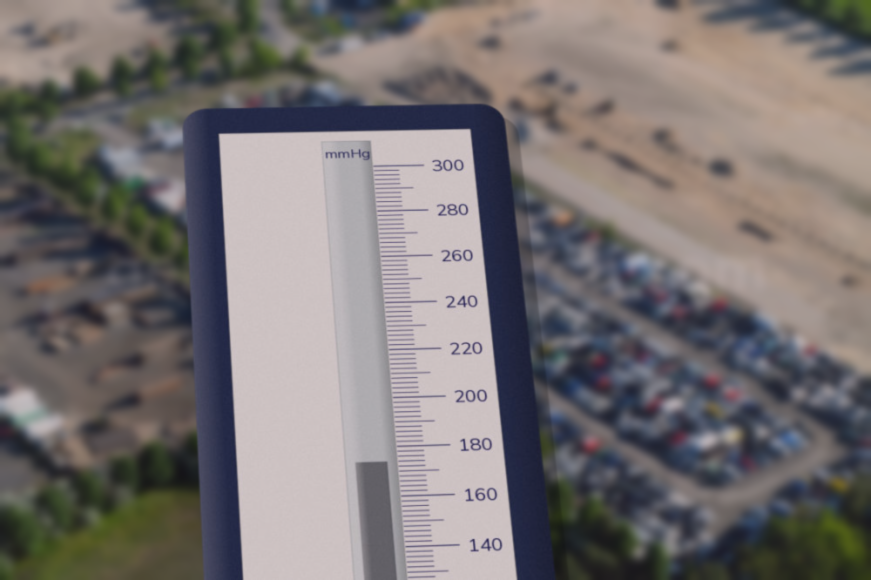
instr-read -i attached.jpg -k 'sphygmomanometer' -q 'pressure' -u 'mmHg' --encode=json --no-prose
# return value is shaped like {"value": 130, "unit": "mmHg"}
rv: {"value": 174, "unit": "mmHg"}
